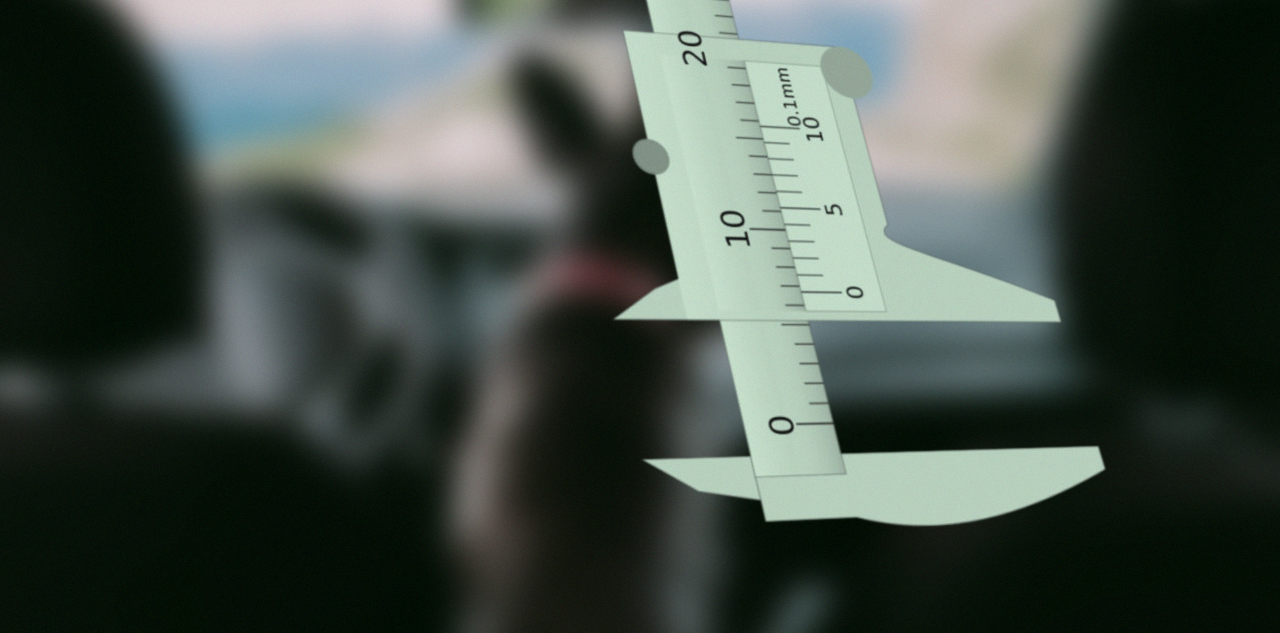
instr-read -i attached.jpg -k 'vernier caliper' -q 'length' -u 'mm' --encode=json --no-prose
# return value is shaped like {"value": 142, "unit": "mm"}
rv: {"value": 6.7, "unit": "mm"}
